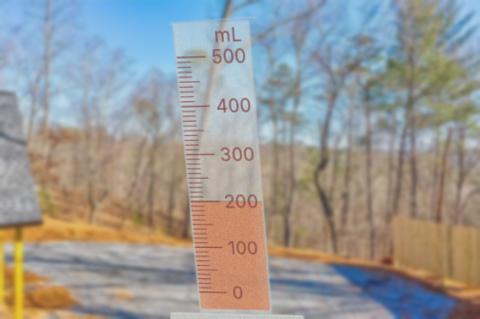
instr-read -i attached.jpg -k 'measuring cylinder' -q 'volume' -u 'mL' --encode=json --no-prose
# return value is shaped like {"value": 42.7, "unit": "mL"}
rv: {"value": 200, "unit": "mL"}
